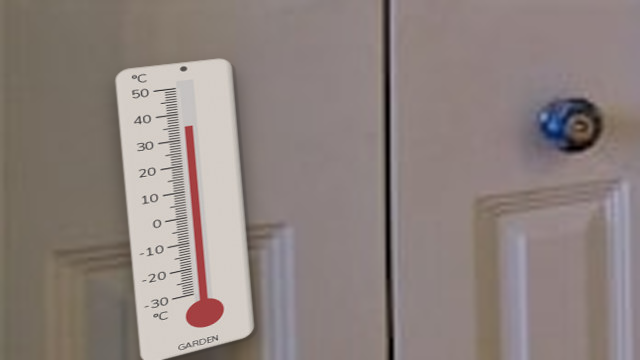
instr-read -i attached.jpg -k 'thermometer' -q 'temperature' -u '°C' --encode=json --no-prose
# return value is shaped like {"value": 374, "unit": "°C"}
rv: {"value": 35, "unit": "°C"}
